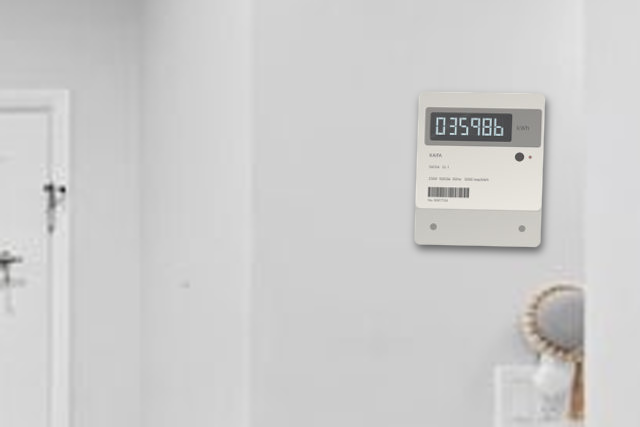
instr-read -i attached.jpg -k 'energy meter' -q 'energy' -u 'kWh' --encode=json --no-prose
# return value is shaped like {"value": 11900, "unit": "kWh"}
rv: {"value": 35986, "unit": "kWh"}
